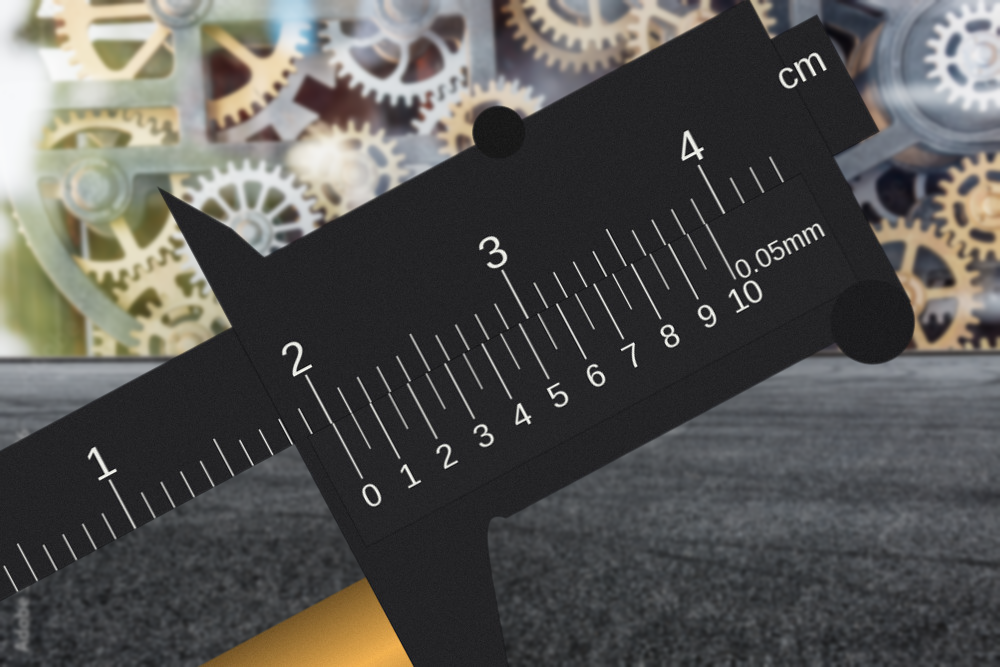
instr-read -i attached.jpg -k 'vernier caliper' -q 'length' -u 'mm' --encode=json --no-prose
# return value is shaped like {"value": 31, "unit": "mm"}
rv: {"value": 20.05, "unit": "mm"}
